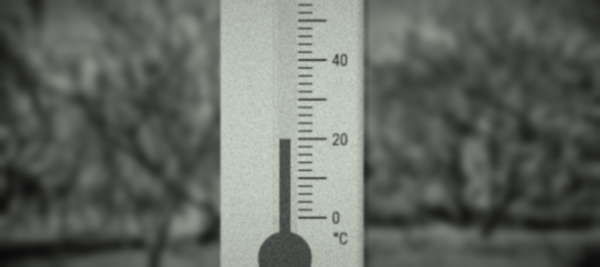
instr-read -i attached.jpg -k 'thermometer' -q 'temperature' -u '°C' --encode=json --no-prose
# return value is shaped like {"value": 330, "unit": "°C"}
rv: {"value": 20, "unit": "°C"}
